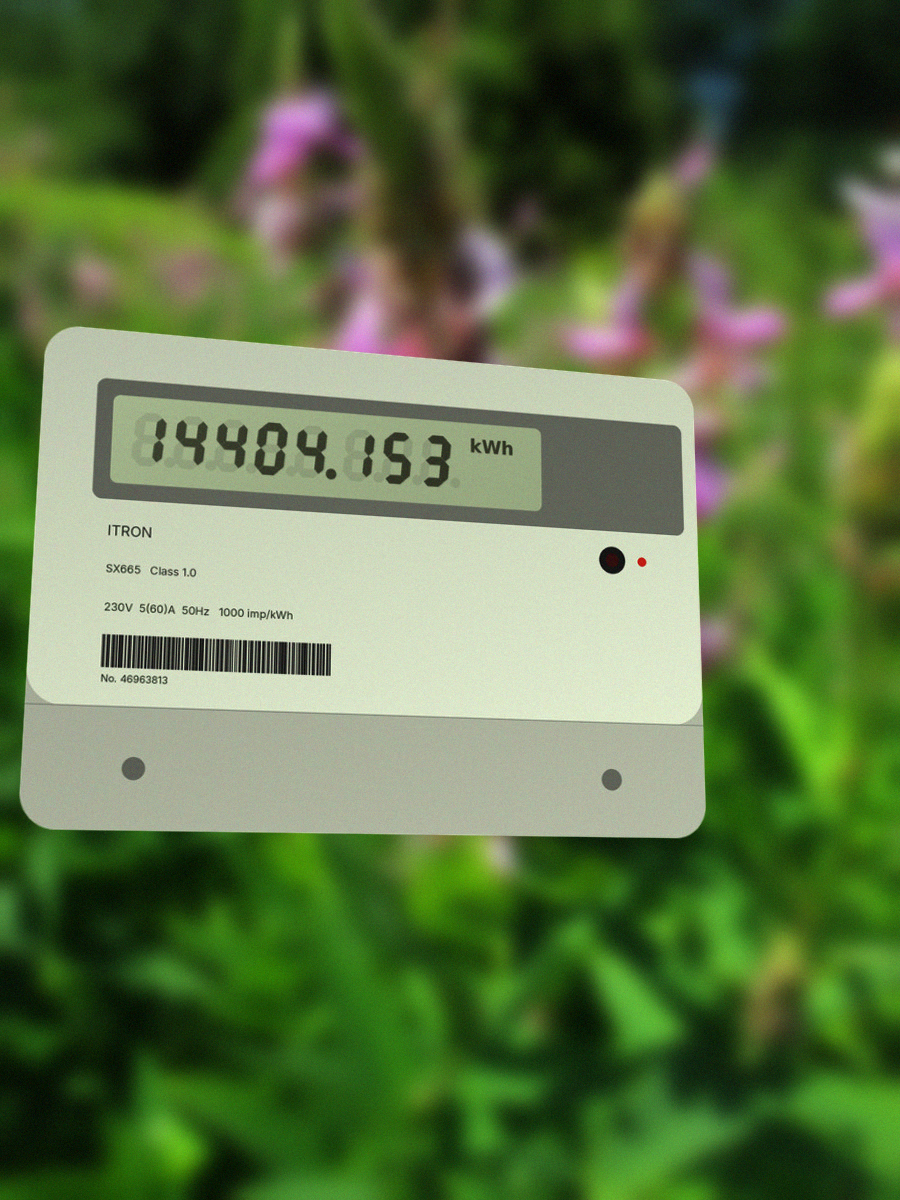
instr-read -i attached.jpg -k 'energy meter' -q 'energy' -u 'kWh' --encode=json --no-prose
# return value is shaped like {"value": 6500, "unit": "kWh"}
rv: {"value": 14404.153, "unit": "kWh"}
